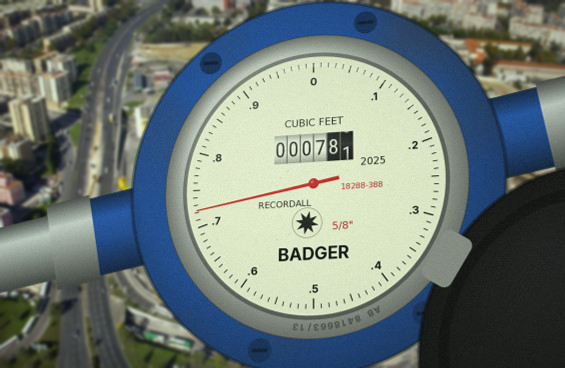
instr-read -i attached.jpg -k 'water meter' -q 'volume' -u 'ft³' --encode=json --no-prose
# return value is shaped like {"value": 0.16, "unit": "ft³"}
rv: {"value": 780.72, "unit": "ft³"}
